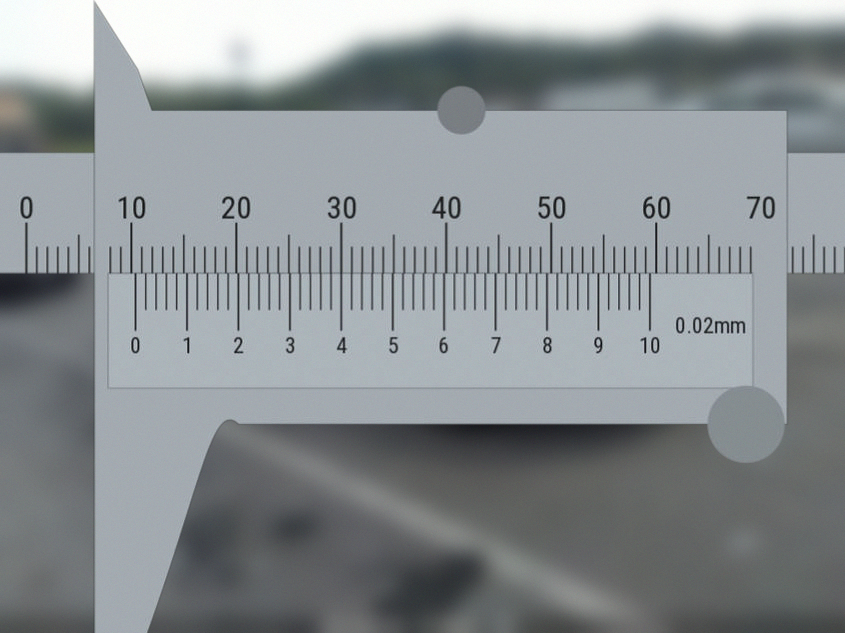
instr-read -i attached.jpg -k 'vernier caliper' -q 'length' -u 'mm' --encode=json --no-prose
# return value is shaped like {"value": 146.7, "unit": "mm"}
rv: {"value": 10.4, "unit": "mm"}
